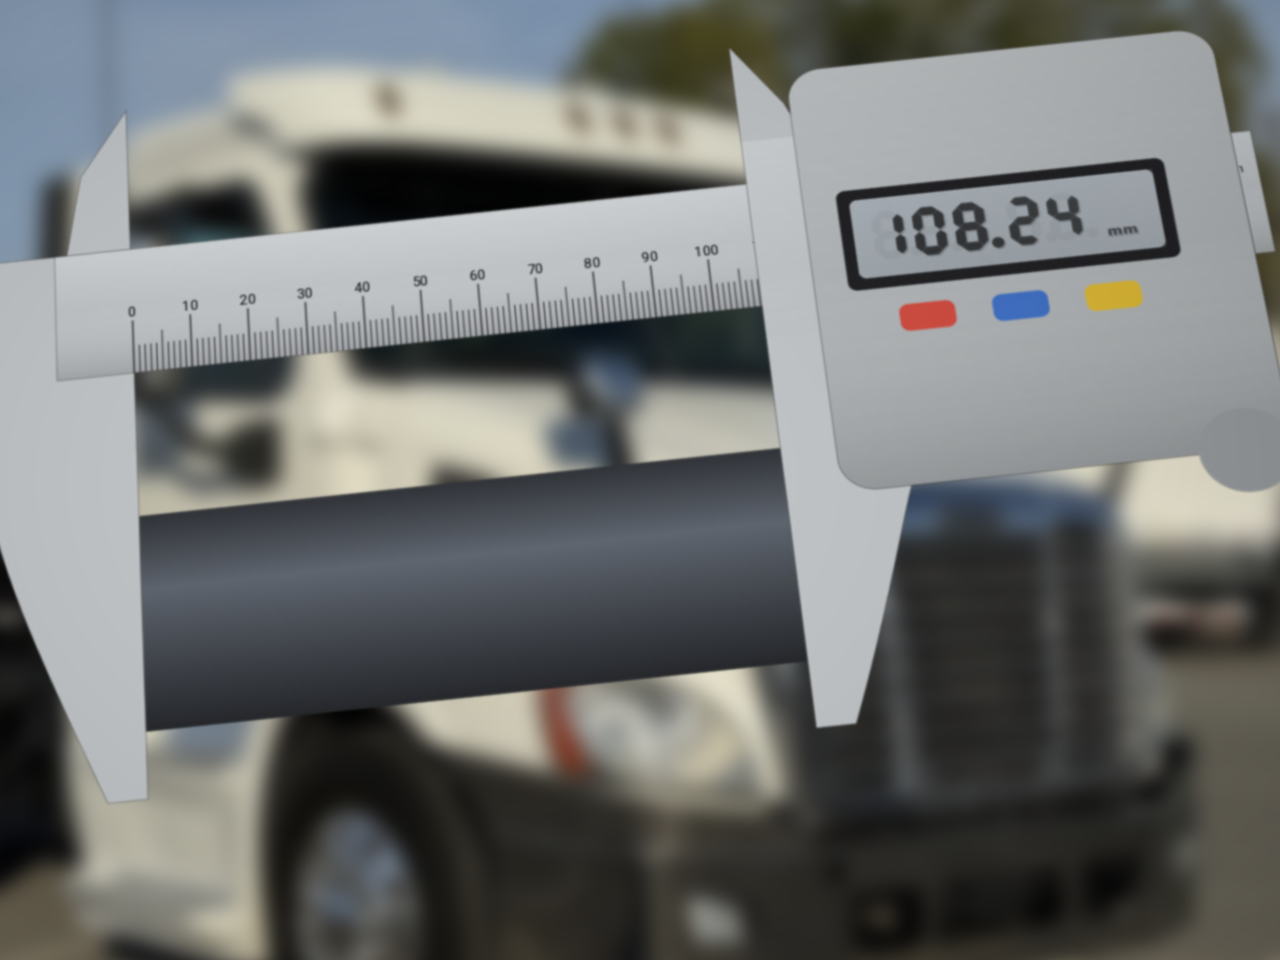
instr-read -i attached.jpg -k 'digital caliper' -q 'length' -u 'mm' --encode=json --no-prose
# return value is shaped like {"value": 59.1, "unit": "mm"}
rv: {"value": 108.24, "unit": "mm"}
